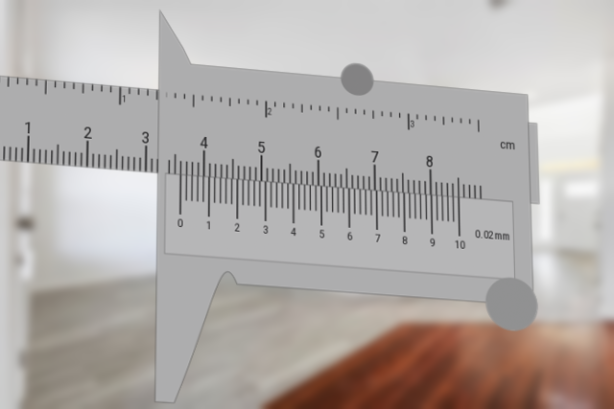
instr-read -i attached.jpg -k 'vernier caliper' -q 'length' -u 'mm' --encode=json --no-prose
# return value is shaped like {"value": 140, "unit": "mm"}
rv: {"value": 36.0, "unit": "mm"}
